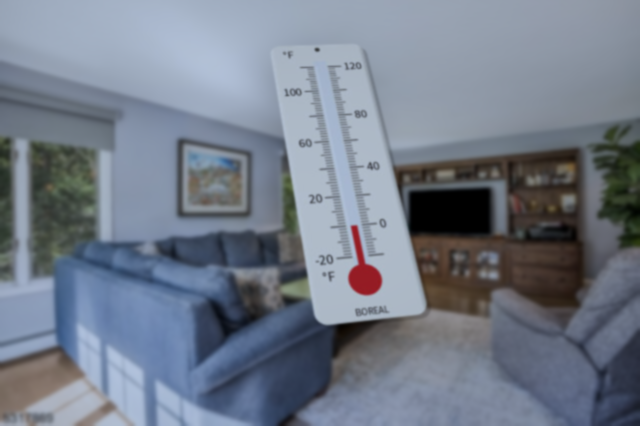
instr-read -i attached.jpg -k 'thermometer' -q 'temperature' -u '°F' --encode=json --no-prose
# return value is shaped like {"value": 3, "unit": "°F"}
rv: {"value": 0, "unit": "°F"}
